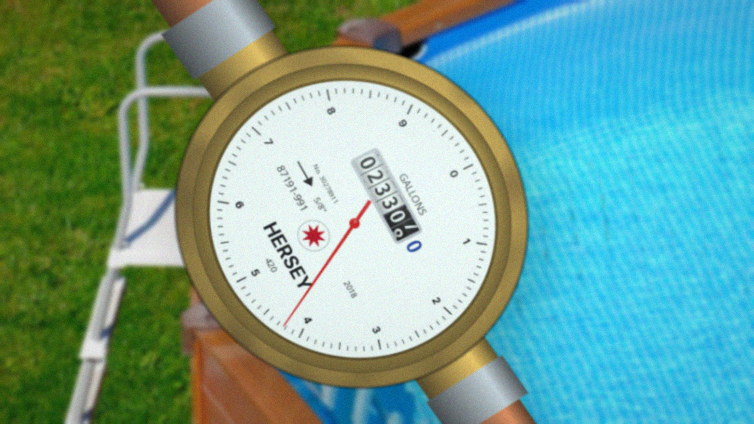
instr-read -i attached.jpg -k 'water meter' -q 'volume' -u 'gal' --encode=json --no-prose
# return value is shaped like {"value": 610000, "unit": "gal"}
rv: {"value": 233074.2, "unit": "gal"}
